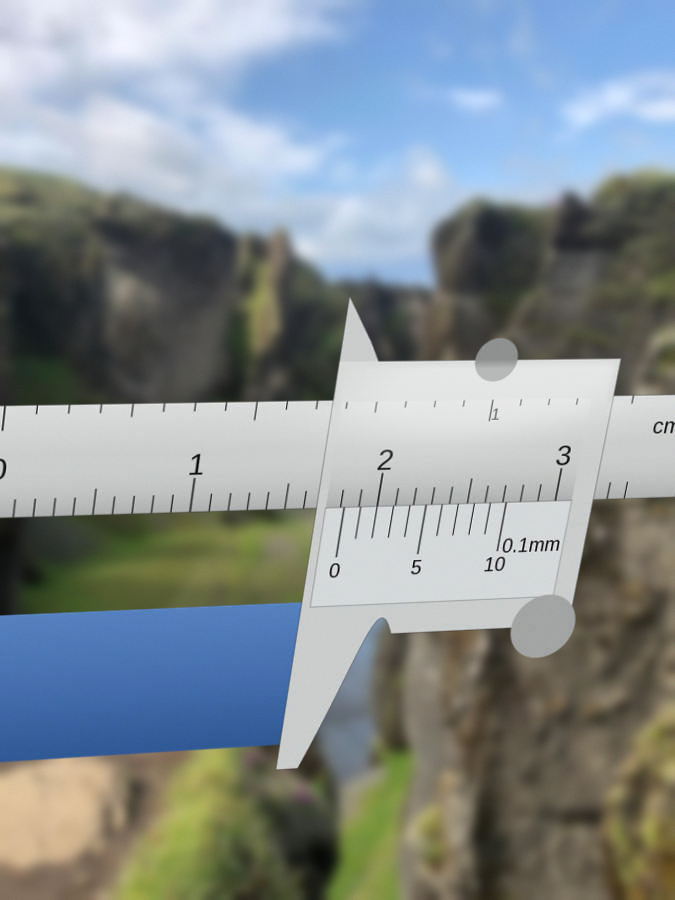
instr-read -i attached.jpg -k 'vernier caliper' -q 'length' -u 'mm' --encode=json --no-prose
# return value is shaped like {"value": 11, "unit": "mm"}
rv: {"value": 18.2, "unit": "mm"}
